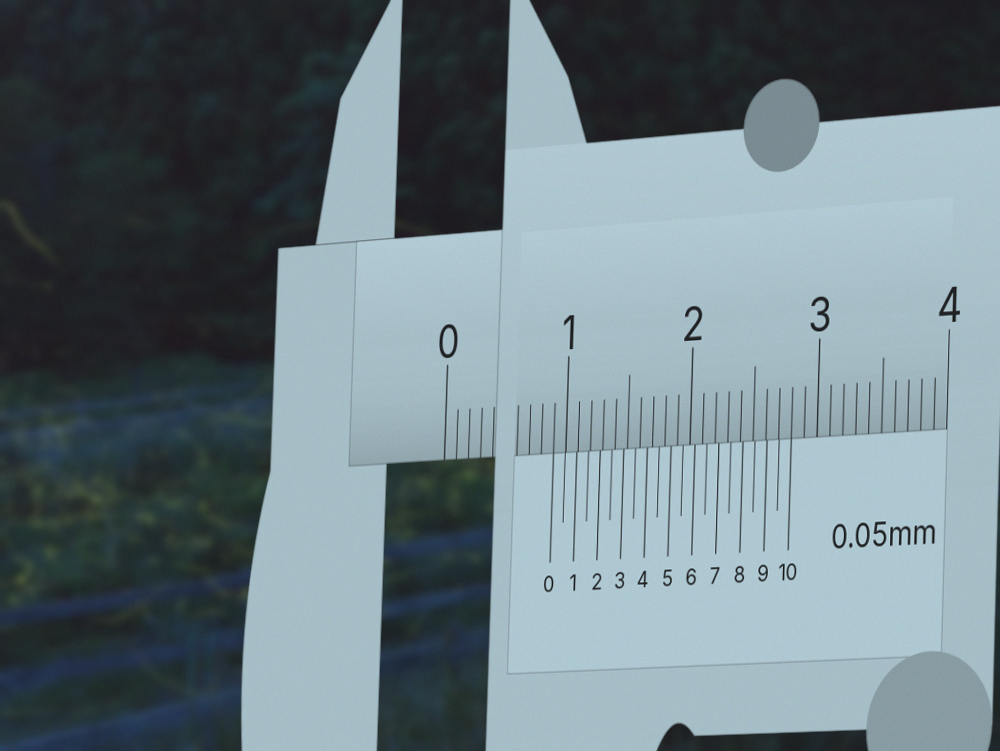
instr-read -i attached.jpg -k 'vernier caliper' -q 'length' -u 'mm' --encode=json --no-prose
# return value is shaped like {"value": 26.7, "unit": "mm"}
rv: {"value": 9.0, "unit": "mm"}
